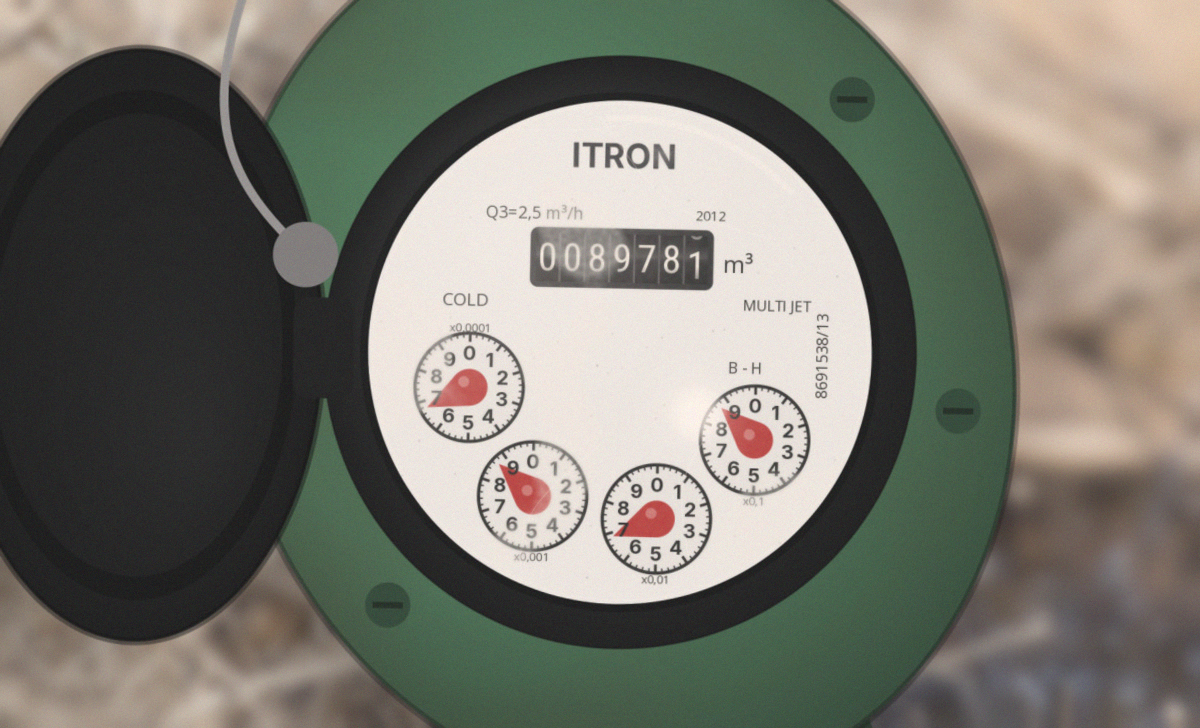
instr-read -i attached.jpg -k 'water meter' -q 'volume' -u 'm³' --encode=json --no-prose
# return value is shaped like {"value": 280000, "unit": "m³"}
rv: {"value": 89780.8686, "unit": "m³"}
